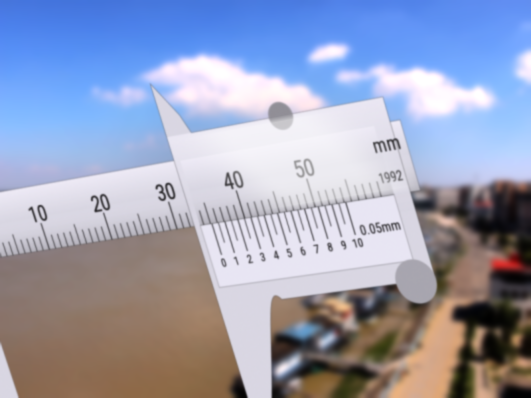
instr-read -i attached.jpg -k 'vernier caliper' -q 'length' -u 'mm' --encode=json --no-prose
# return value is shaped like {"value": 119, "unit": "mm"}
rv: {"value": 35.2, "unit": "mm"}
